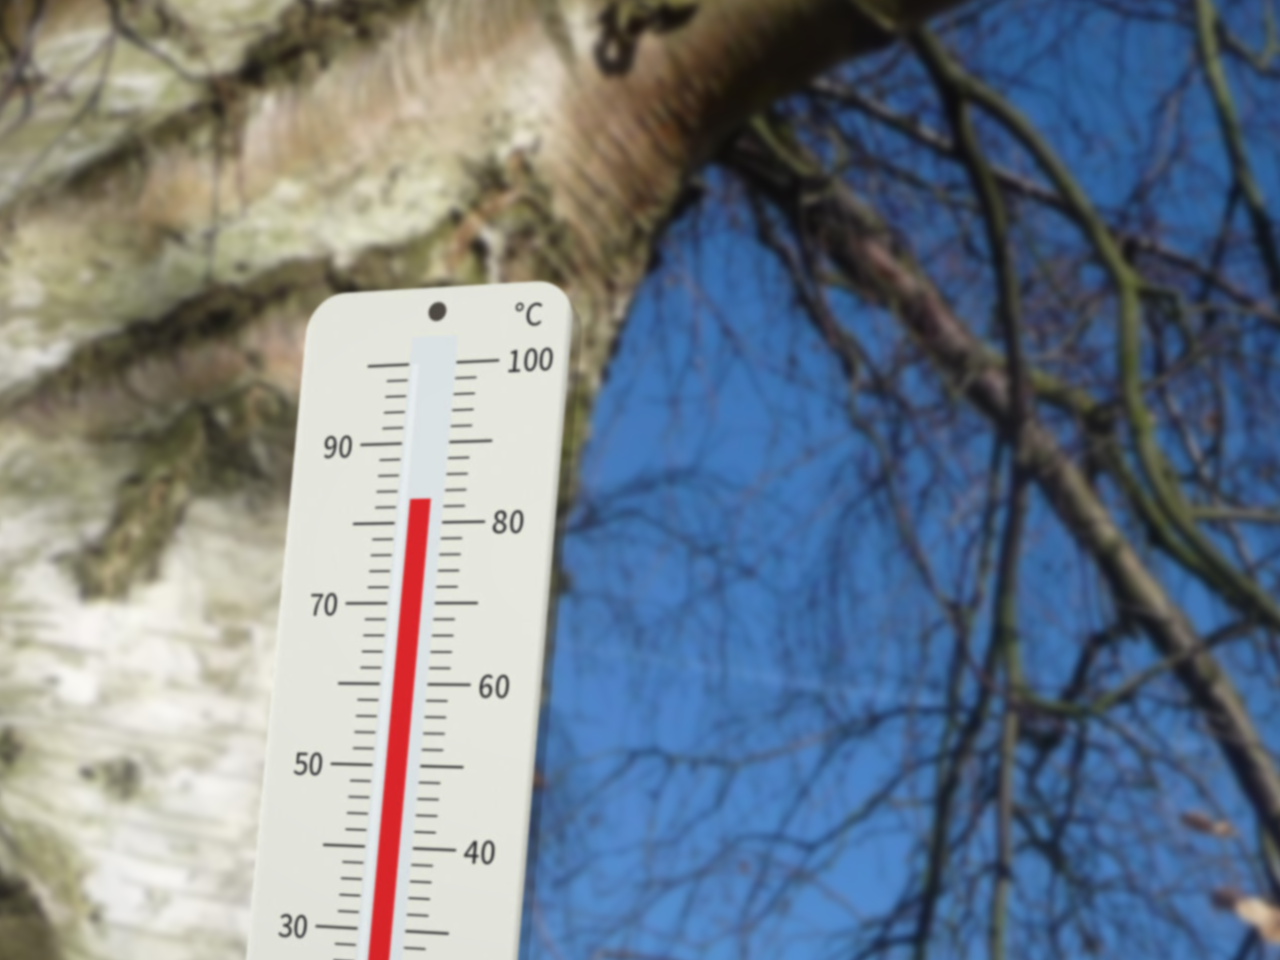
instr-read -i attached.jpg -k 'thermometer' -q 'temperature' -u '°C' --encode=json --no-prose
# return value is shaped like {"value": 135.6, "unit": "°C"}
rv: {"value": 83, "unit": "°C"}
